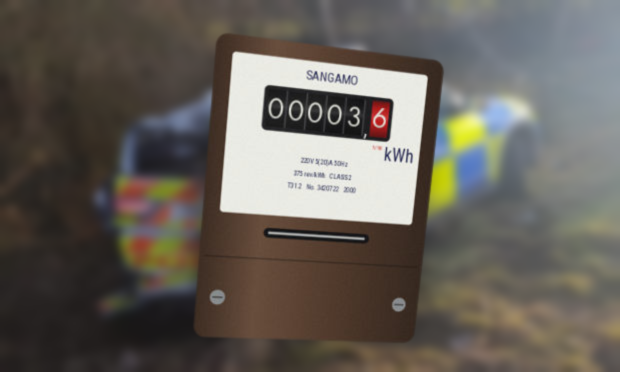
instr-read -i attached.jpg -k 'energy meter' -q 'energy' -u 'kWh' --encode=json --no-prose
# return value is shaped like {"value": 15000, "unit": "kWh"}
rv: {"value": 3.6, "unit": "kWh"}
